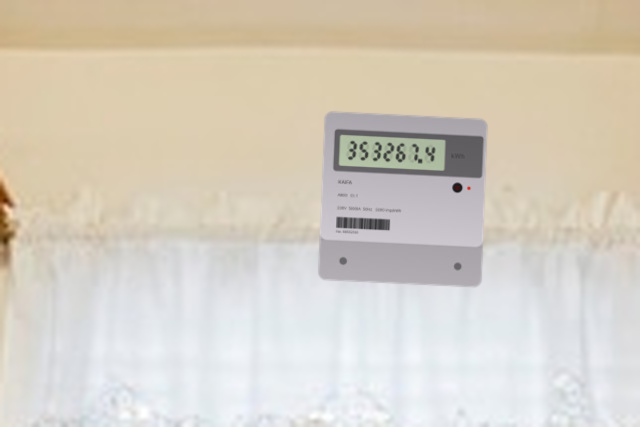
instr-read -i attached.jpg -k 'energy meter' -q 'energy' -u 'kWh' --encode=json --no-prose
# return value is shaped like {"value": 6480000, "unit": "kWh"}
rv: {"value": 353267.4, "unit": "kWh"}
